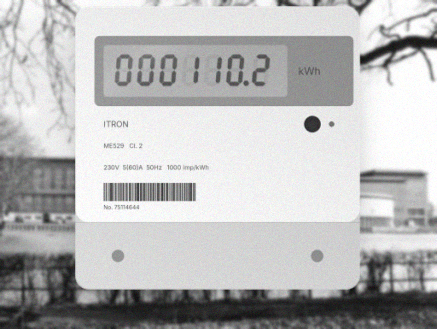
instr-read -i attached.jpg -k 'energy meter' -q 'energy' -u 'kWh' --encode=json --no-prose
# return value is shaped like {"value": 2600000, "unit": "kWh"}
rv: {"value": 110.2, "unit": "kWh"}
